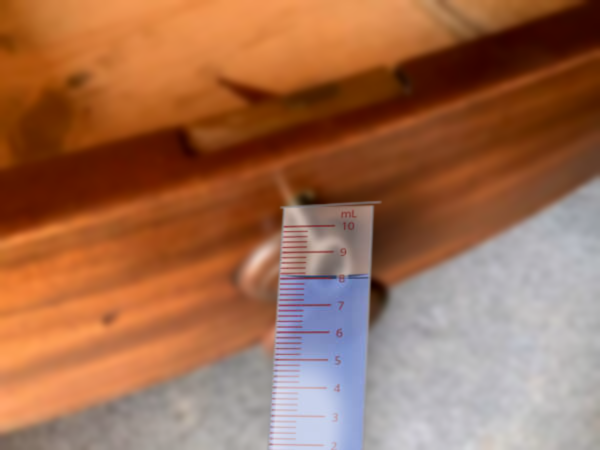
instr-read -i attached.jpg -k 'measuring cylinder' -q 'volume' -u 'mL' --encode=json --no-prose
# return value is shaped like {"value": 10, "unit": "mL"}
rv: {"value": 8, "unit": "mL"}
